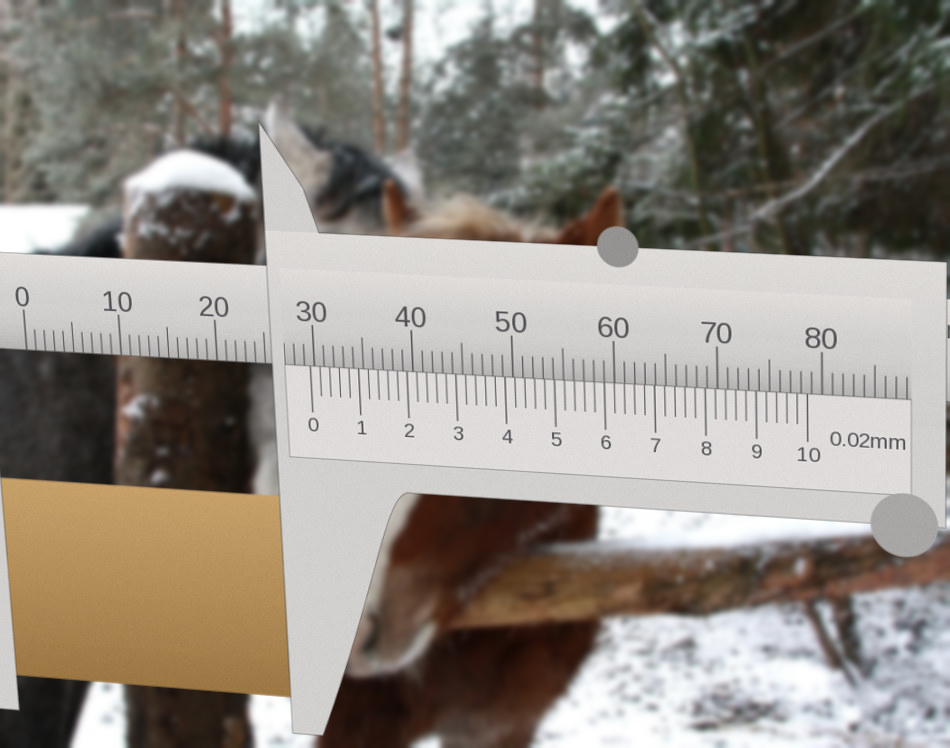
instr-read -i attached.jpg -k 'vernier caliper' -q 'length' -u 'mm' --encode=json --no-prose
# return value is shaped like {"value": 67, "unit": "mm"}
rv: {"value": 29.6, "unit": "mm"}
